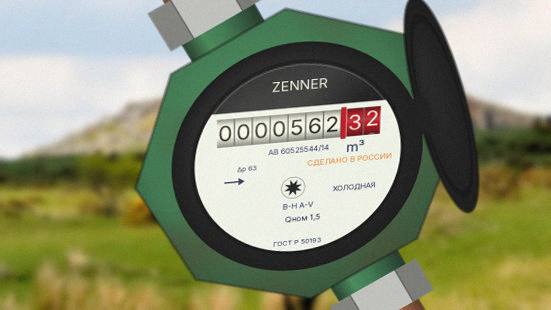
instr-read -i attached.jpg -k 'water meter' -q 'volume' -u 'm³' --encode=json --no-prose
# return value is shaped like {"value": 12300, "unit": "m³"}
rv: {"value": 562.32, "unit": "m³"}
